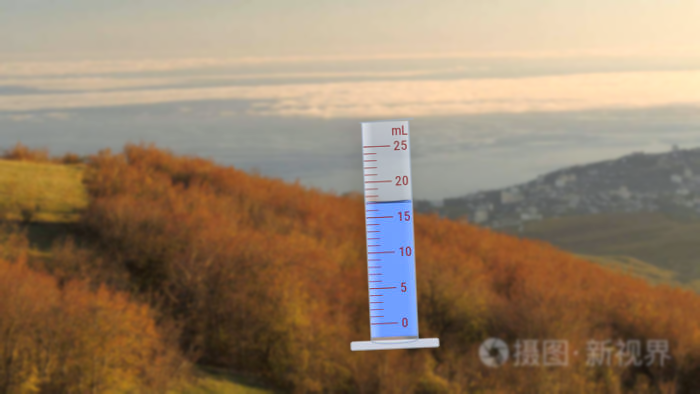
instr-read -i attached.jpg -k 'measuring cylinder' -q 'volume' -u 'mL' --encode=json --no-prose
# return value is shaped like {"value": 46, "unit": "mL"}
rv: {"value": 17, "unit": "mL"}
